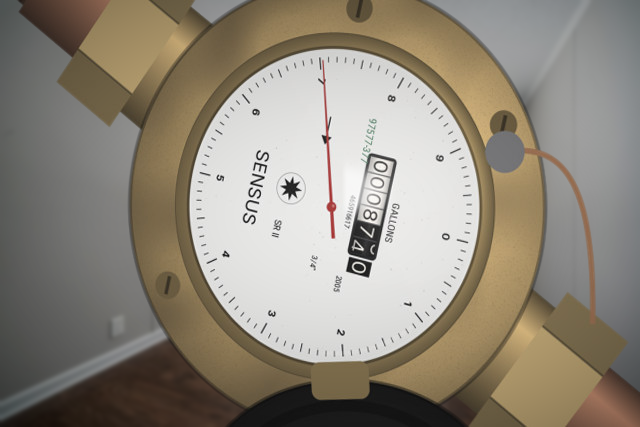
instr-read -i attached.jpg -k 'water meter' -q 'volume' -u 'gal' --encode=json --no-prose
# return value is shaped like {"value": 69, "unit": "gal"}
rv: {"value": 8737.0, "unit": "gal"}
